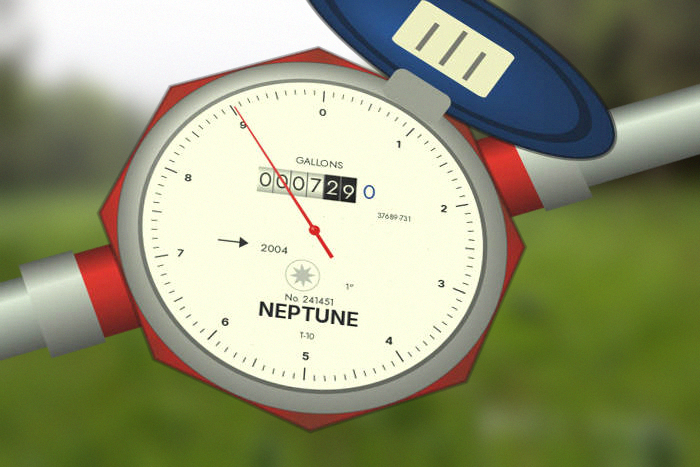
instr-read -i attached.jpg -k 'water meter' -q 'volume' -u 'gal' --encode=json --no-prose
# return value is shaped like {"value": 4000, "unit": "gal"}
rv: {"value": 7289.0, "unit": "gal"}
